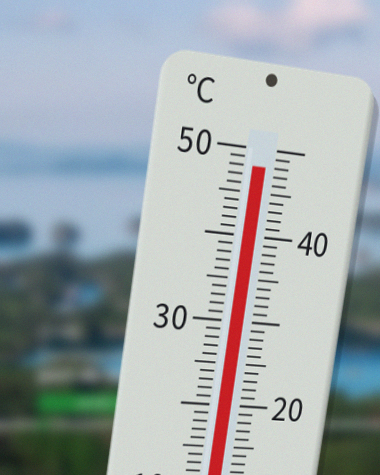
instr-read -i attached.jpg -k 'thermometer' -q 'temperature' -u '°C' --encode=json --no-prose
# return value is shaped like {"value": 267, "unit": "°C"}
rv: {"value": 48, "unit": "°C"}
